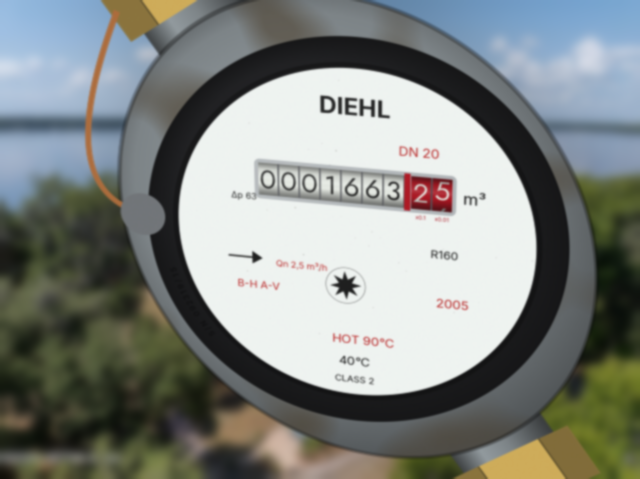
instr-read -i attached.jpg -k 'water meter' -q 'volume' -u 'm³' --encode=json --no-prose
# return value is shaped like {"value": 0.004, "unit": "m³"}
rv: {"value": 1663.25, "unit": "m³"}
